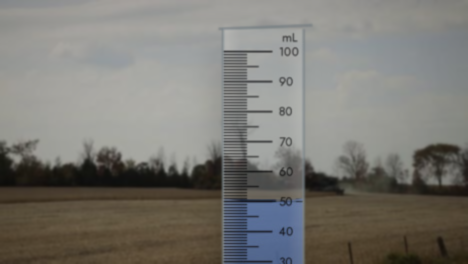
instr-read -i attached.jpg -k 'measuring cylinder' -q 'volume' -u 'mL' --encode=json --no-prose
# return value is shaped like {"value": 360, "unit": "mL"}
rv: {"value": 50, "unit": "mL"}
